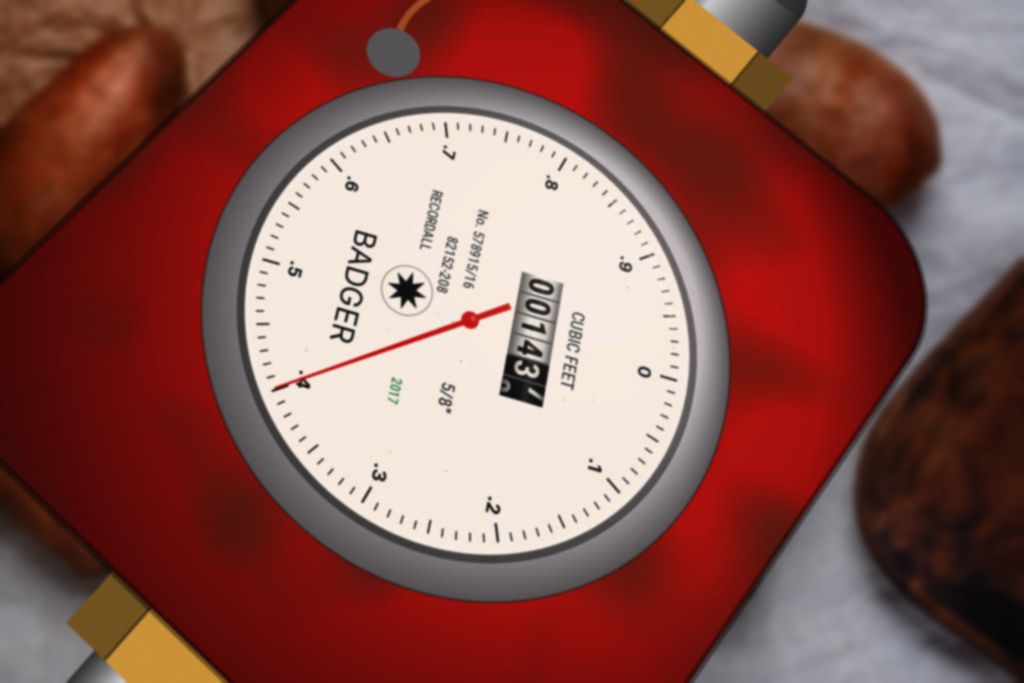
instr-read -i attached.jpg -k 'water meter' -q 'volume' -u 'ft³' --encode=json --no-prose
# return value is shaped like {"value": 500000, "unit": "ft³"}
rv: {"value": 1437.40, "unit": "ft³"}
